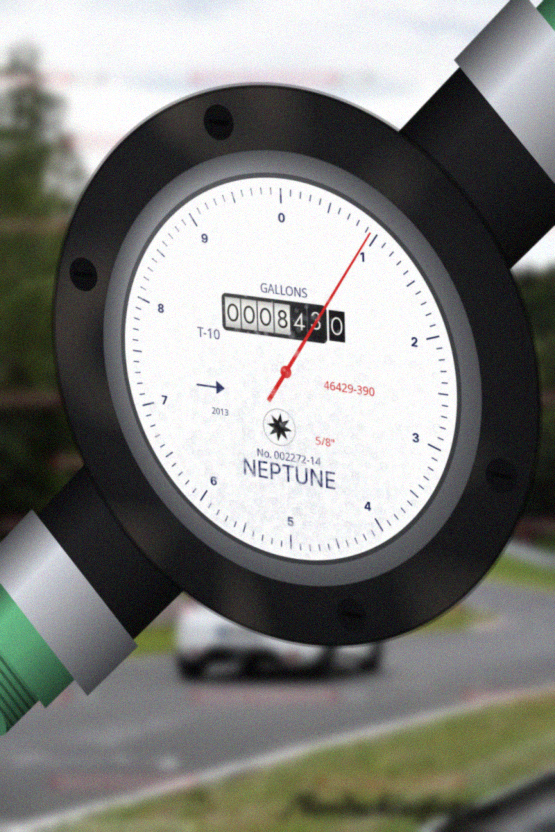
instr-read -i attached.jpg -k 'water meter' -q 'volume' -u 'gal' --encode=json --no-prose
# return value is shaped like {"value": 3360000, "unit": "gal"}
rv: {"value": 8430.9, "unit": "gal"}
